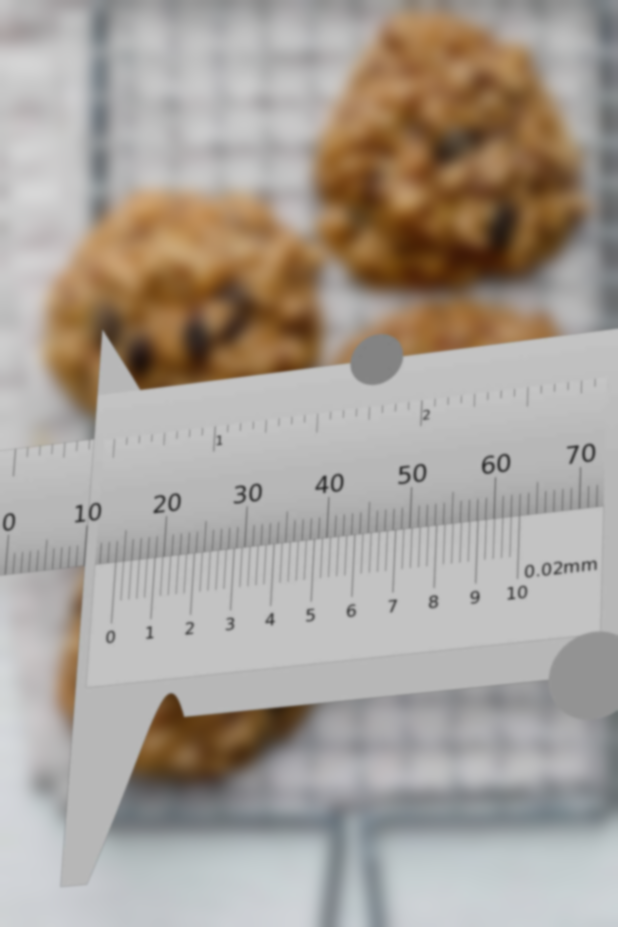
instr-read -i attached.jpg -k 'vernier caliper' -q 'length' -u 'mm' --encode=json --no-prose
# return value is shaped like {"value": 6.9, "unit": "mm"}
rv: {"value": 14.0, "unit": "mm"}
